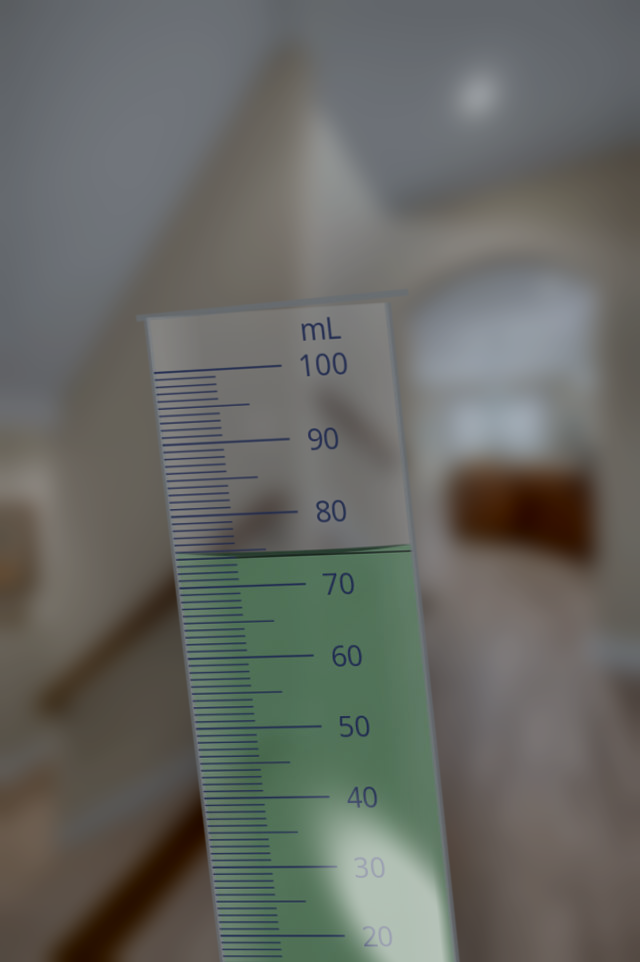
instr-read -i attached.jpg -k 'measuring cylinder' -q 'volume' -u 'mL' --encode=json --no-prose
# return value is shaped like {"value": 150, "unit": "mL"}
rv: {"value": 74, "unit": "mL"}
